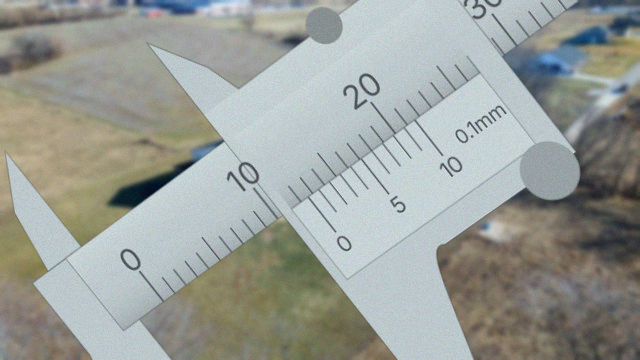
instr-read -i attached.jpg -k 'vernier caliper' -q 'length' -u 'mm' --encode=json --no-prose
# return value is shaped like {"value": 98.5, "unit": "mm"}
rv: {"value": 12.6, "unit": "mm"}
